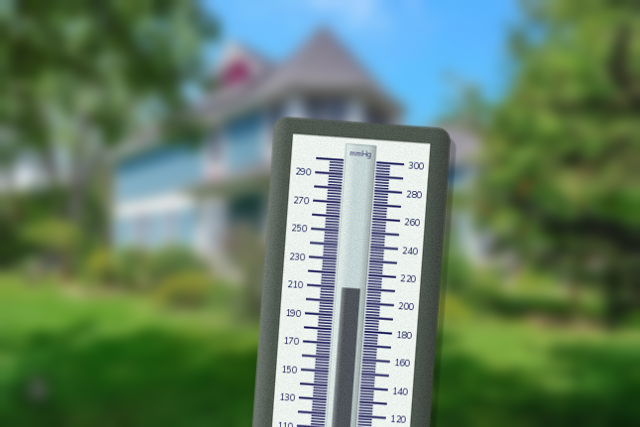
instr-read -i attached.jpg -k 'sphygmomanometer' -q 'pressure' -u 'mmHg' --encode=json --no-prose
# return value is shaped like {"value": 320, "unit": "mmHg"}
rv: {"value": 210, "unit": "mmHg"}
